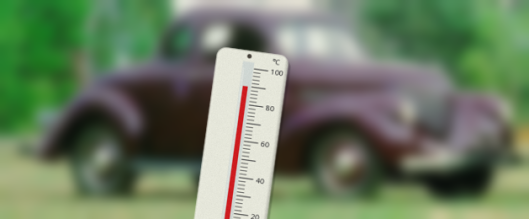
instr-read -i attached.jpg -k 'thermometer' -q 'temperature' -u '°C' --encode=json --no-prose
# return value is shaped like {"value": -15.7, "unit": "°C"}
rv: {"value": 90, "unit": "°C"}
